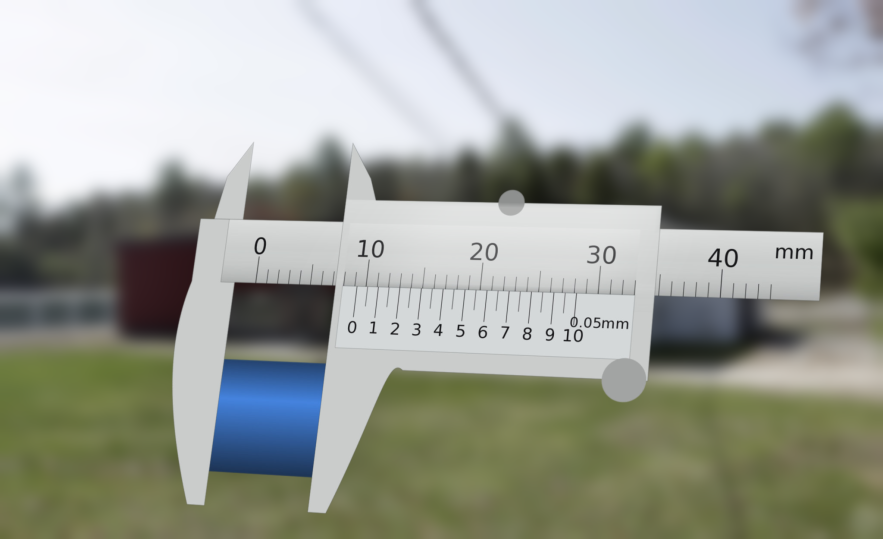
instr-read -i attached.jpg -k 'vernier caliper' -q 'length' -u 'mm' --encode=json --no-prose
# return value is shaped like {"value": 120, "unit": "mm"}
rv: {"value": 9.2, "unit": "mm"}
